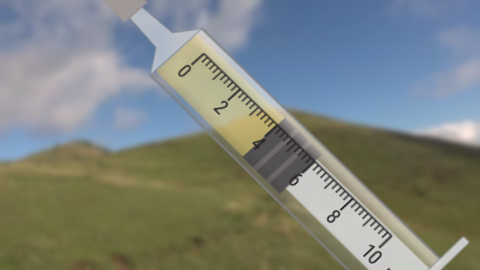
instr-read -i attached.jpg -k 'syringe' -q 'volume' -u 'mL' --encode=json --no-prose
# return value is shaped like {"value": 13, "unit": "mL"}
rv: {"value": 4, "unit": "mL"}
